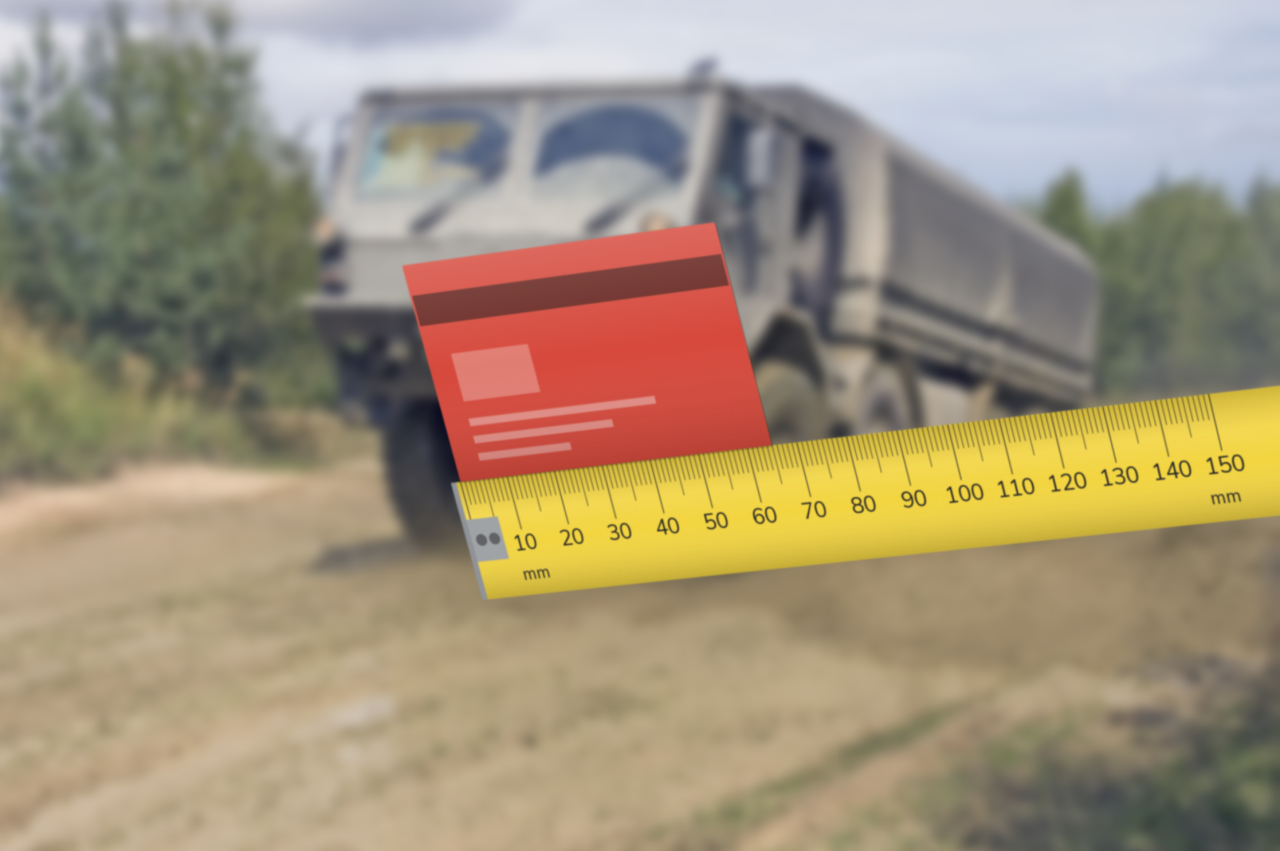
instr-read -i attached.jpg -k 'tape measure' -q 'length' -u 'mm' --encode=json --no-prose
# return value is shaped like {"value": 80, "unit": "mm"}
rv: {"value": 65, "unit": "mm"}
